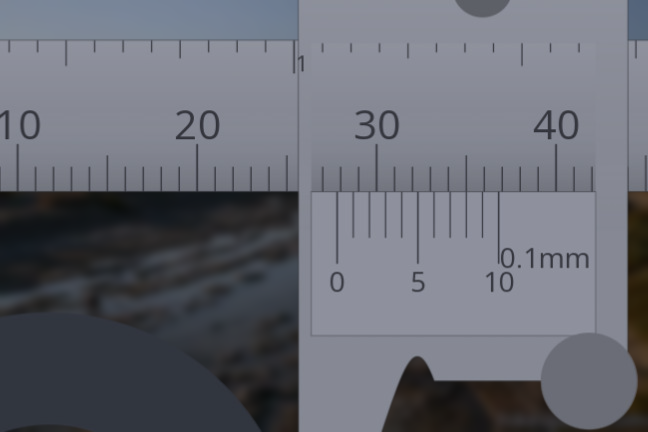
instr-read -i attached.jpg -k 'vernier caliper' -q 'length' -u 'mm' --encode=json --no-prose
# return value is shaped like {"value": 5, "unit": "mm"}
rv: {"value": 27.8, "unit": "mm"}
